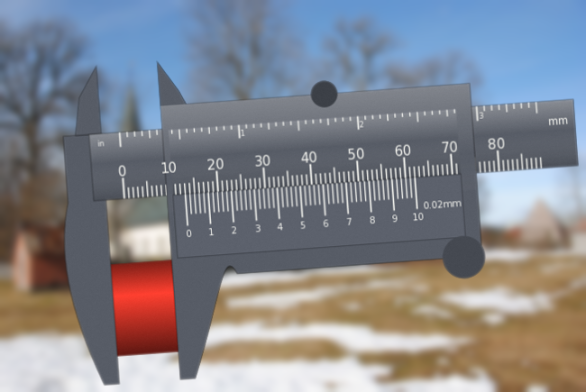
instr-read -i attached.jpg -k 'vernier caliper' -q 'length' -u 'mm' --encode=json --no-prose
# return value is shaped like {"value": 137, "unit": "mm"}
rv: {"value": 13.0, "unit": "mm"}
